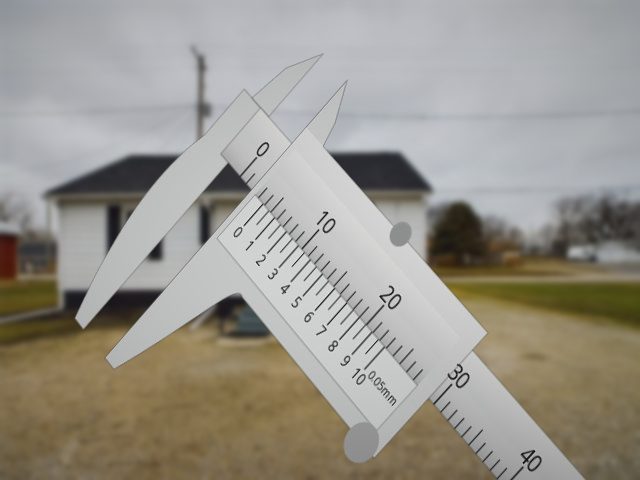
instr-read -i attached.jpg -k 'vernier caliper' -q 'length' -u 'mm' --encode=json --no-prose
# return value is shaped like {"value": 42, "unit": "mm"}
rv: {"value": 3.8, "unit": "mm"}
